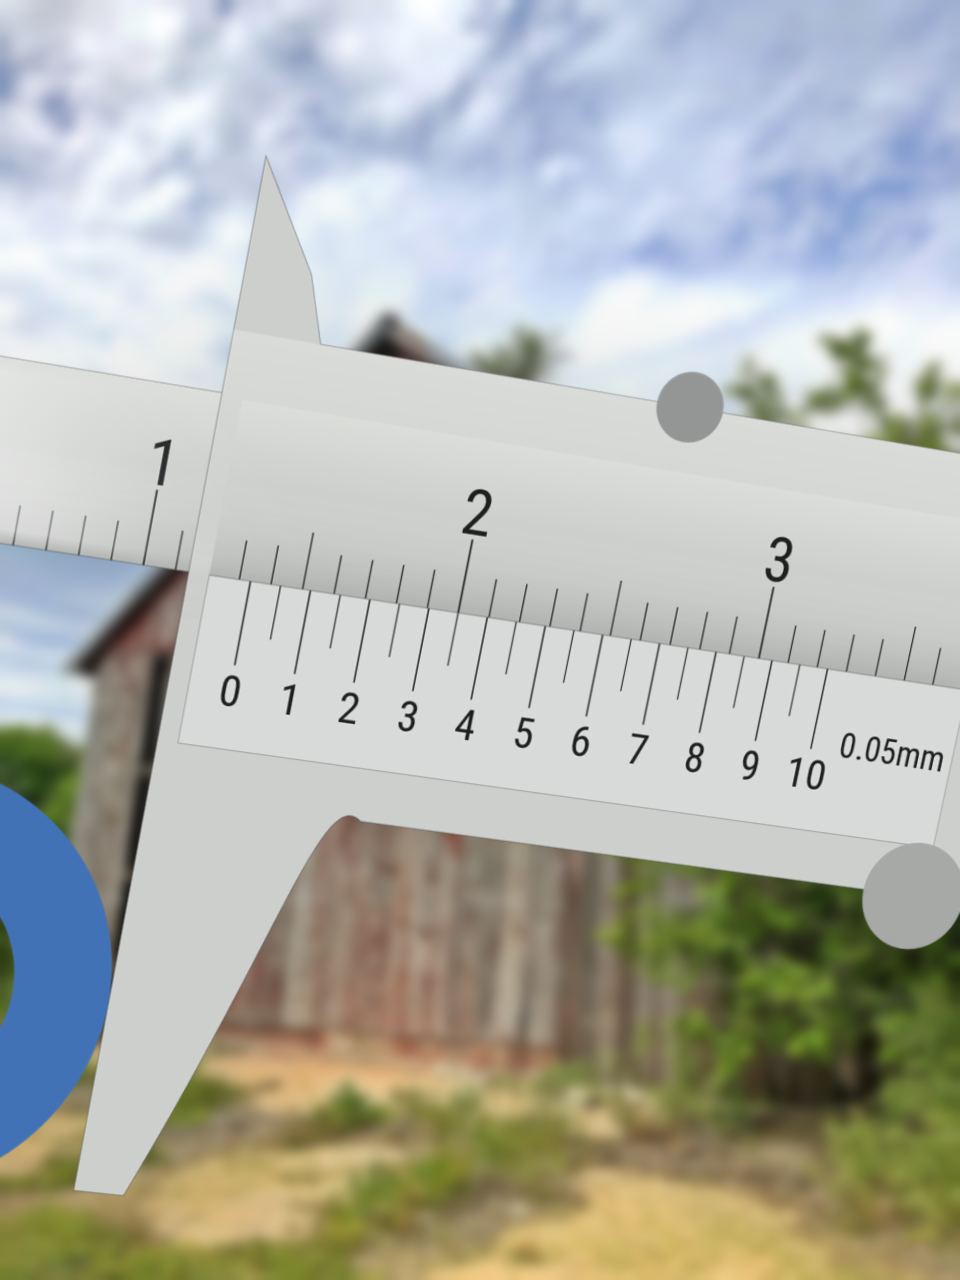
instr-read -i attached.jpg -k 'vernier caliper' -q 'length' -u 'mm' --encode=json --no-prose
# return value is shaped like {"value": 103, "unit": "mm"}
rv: {"value": 13.35, "unit": "mm"}
